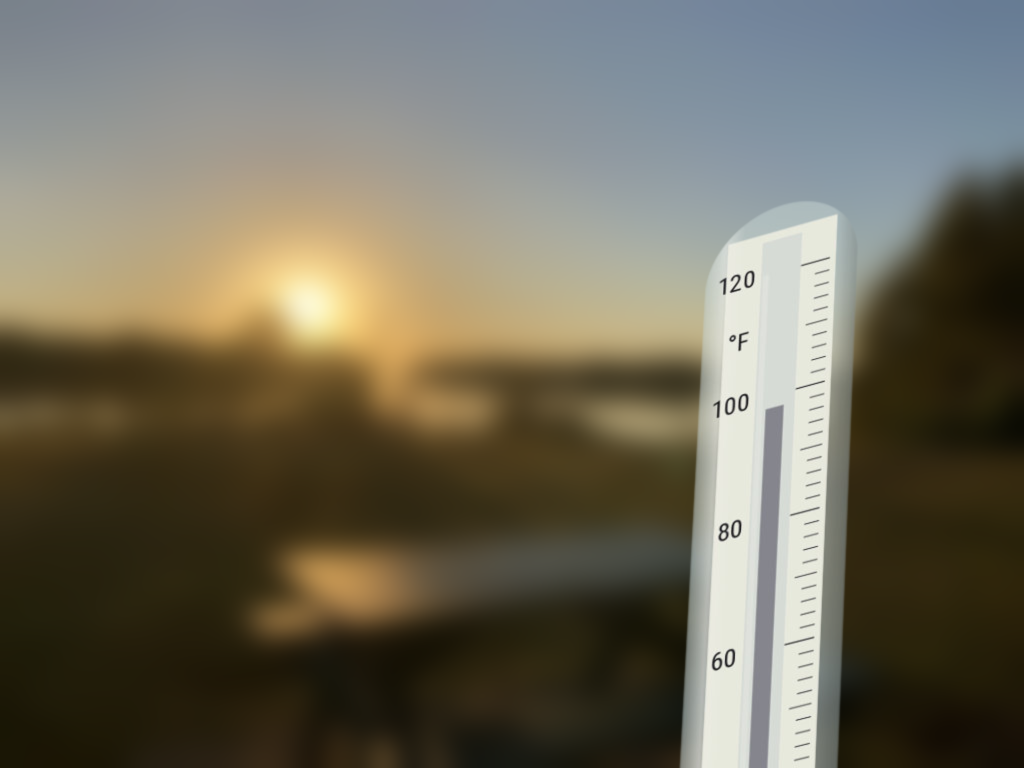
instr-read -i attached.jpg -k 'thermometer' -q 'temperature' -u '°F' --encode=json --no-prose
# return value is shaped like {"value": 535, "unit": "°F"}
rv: {"value": 98, "unit": "°F"}
